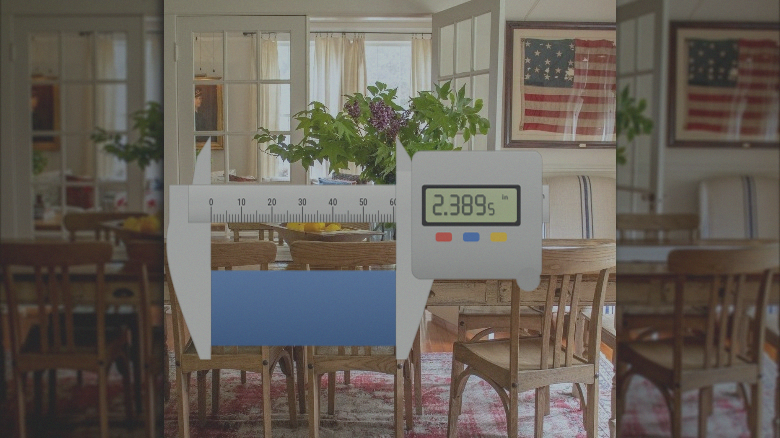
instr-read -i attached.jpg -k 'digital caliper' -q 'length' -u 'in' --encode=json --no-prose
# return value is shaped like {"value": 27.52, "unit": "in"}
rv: {"value": 2.3895, "unit": "in"}
